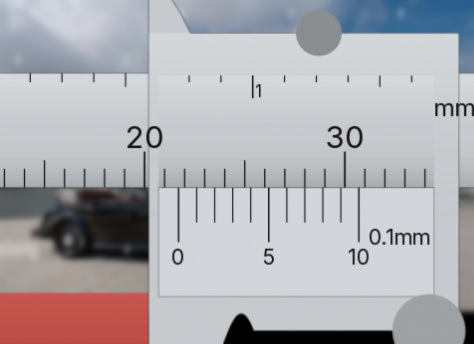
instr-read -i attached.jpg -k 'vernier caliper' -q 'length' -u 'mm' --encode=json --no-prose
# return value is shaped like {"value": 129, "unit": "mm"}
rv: {"value": 21.7, "unit": "mm"}
